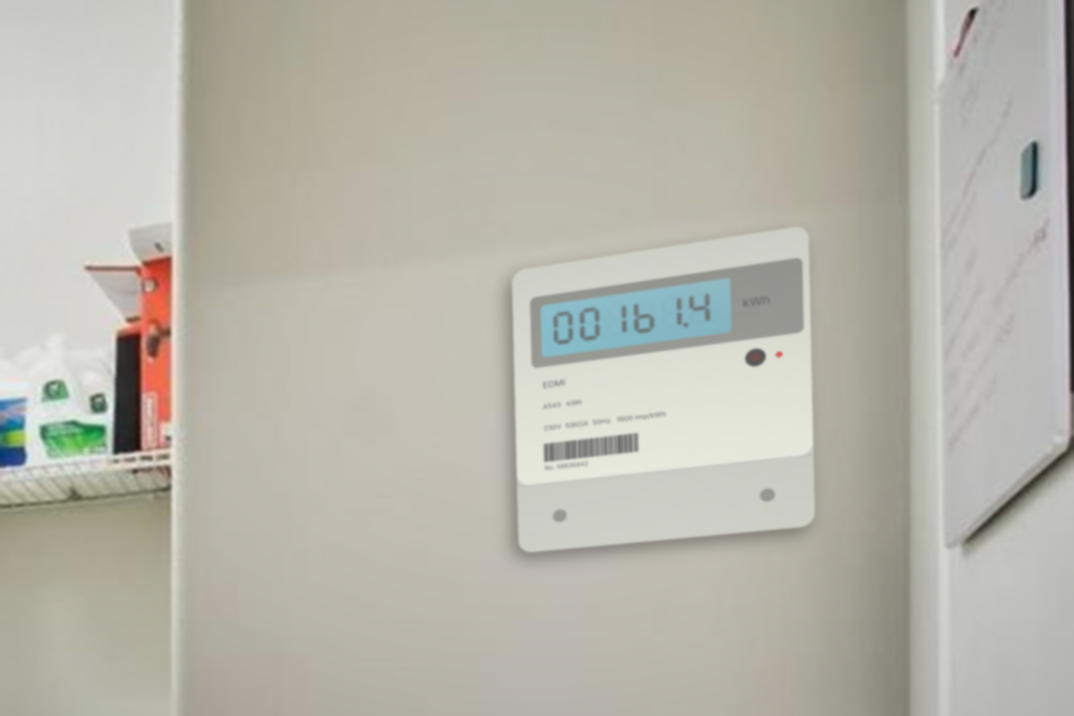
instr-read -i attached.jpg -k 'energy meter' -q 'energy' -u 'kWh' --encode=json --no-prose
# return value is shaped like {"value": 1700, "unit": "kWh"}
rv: {"value": 161.4, "unit": "kWh"}
